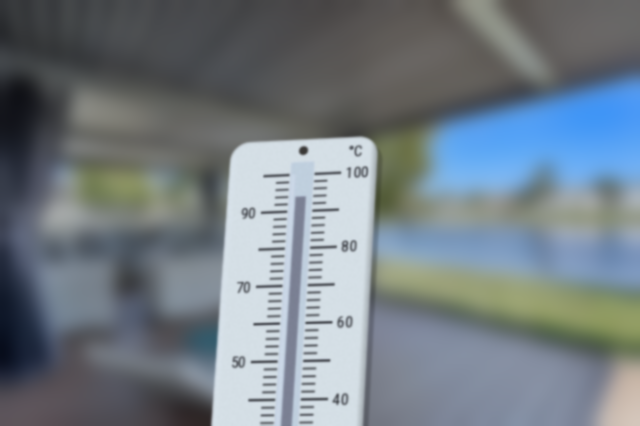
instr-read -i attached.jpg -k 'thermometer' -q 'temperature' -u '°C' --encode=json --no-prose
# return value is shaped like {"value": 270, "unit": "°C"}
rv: {"value": 94, "unit": "°C"}
